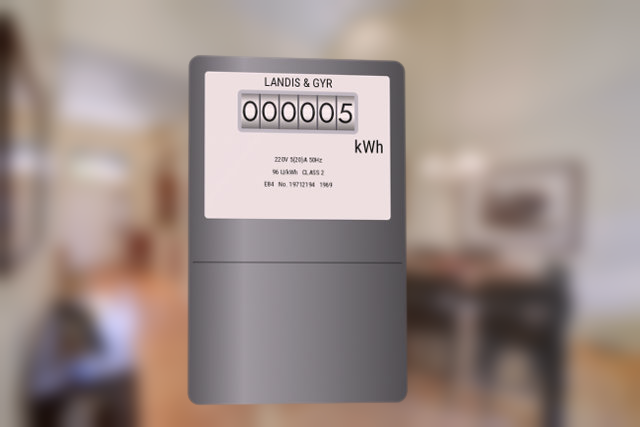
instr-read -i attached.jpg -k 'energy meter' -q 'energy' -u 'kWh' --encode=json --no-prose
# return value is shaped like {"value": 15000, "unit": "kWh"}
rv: {"value": 5, "unit": "kWh"}
